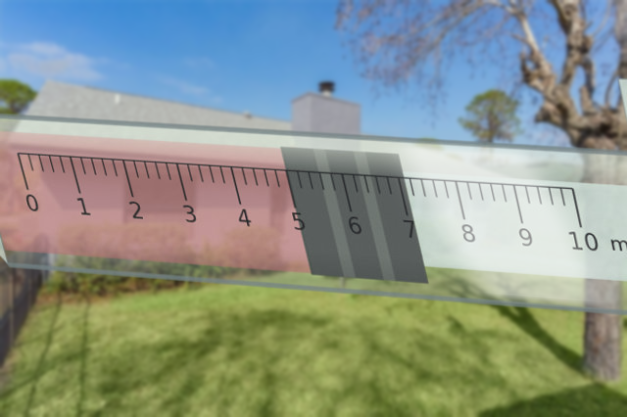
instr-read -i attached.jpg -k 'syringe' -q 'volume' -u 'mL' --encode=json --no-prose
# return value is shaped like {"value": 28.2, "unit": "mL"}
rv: {"value": 5, "unit": "mL"}
